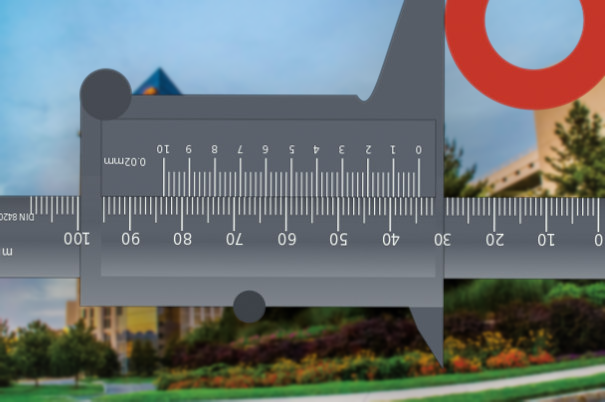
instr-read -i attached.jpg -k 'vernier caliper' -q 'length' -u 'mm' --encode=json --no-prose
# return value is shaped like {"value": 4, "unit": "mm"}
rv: {"value": 34.5, "unit": "mm"}
